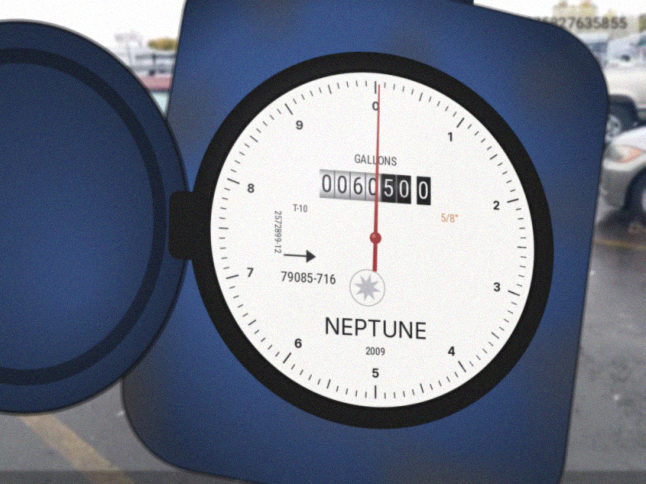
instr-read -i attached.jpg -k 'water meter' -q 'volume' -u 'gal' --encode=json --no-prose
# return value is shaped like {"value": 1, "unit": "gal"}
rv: {"value": 60500.0, "unit": "gal"}
